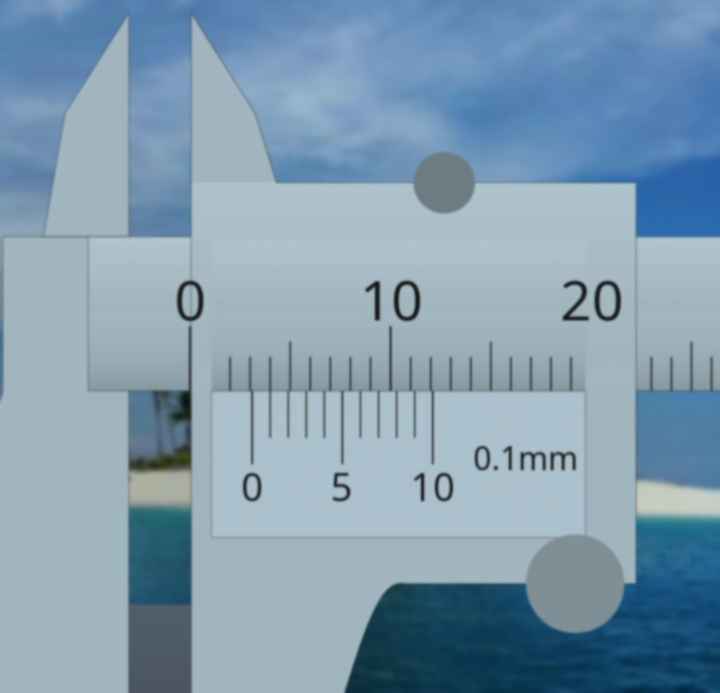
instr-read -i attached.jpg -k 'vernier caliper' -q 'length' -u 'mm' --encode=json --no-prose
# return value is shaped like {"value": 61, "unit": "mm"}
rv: {"value": 3.1, "unit": "mm"}
